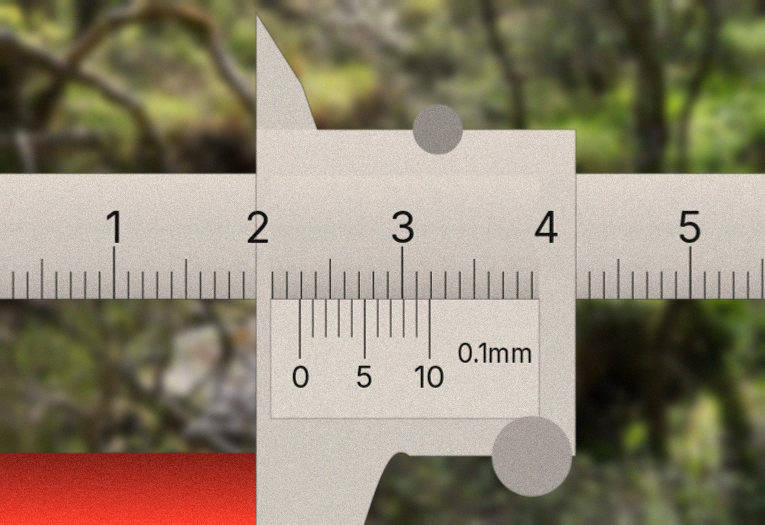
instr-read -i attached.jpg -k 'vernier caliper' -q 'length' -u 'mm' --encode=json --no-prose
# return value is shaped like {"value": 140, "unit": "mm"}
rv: {"value": 22.9, "unit": "mm"}
